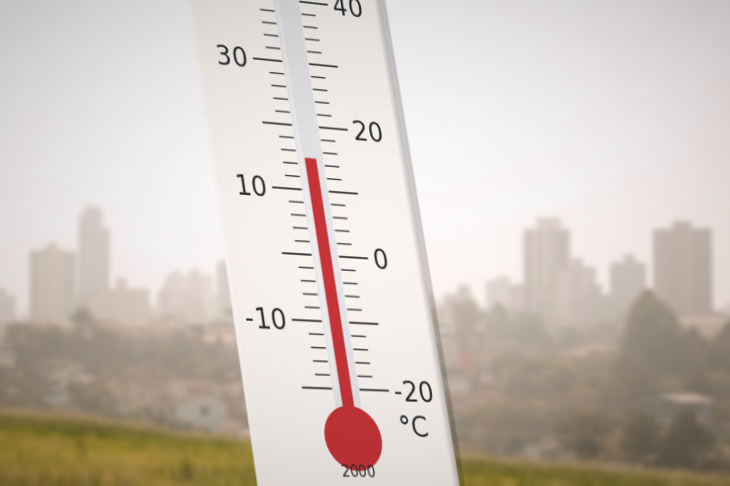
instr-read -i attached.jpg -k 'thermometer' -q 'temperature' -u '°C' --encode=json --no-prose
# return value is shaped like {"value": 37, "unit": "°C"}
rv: {"value": 15, "unit": "°C"}
